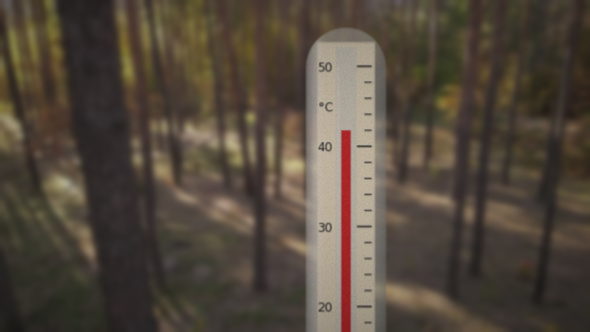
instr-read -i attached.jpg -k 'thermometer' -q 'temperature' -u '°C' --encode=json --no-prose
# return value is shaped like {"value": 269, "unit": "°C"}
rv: {"value": 42, "unit": "°C"}
